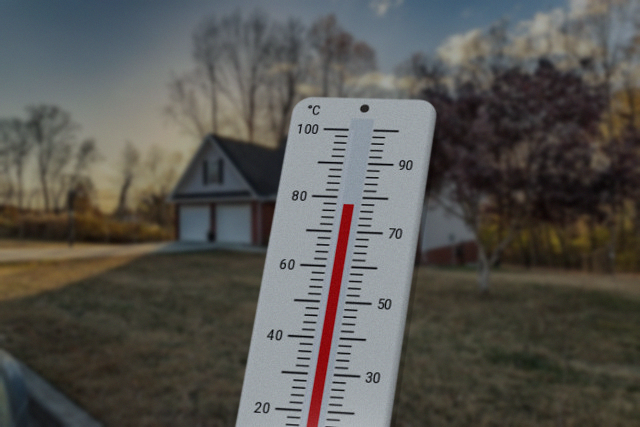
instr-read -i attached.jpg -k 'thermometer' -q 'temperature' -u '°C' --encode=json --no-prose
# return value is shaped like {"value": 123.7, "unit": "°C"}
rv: {"value": 78, "unit": "°C"}
